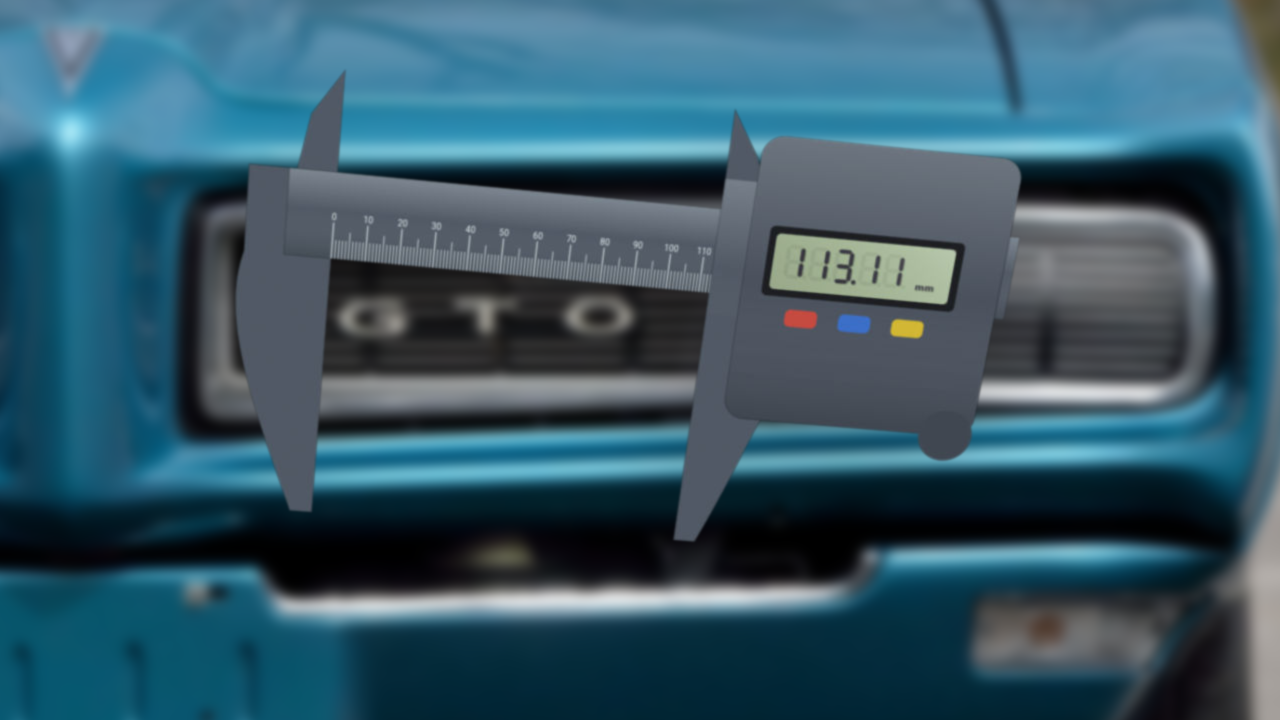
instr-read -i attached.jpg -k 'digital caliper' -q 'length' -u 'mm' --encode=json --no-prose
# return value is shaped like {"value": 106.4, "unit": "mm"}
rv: {"value": 113.11, "unit": "mm"}
